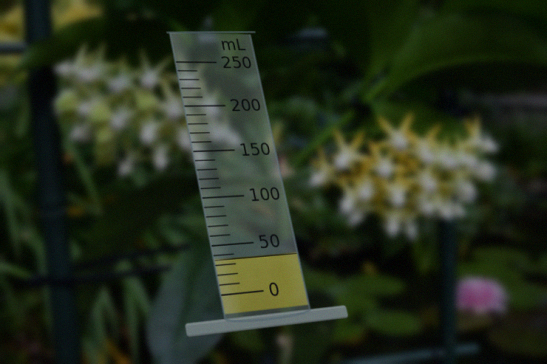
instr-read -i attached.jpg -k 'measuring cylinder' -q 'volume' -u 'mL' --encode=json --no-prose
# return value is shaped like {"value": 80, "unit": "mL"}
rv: {"value": 35, "unit": "mL"}
